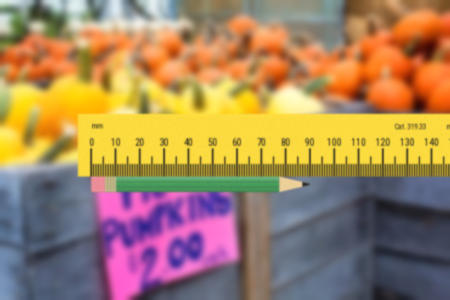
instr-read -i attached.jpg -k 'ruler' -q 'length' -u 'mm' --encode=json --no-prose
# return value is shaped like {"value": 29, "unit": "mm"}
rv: {"value": 90, "unit": "mm"}
